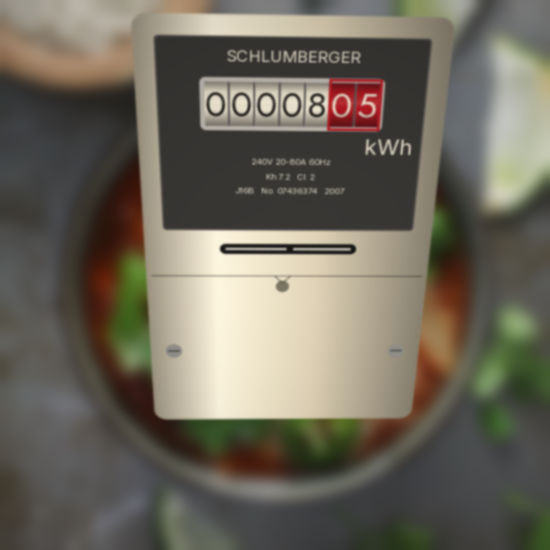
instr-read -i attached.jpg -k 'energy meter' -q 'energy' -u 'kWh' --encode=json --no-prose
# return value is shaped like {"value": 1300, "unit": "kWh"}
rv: {"value": 8.05, "unit": "kWh"}
